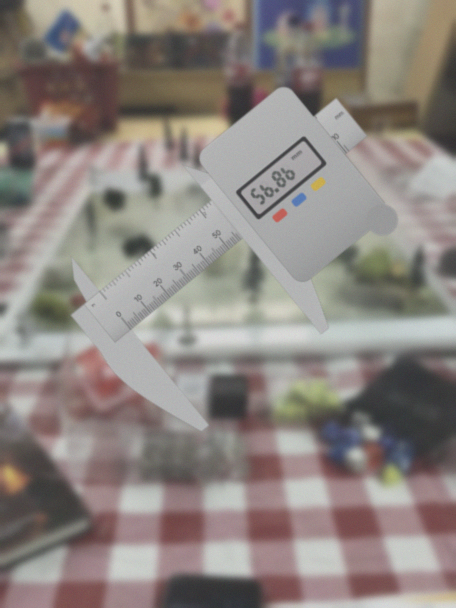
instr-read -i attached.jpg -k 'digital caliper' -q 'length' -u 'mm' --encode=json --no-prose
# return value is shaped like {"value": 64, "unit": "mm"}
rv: {"value": 56.86, "unit": "mm"}
